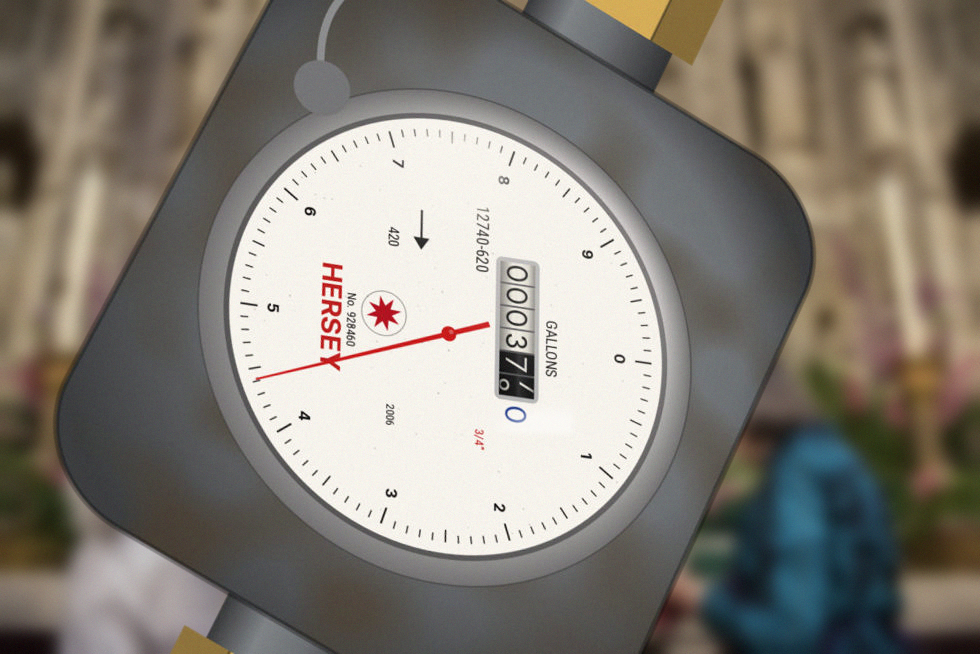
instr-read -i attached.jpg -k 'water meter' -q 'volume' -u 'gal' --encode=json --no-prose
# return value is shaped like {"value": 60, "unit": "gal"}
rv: {"value": 3774.4, "unit": "gal"}
